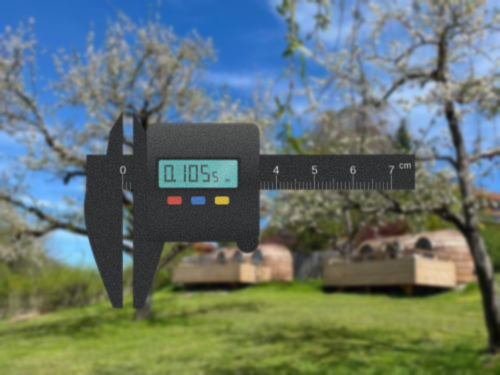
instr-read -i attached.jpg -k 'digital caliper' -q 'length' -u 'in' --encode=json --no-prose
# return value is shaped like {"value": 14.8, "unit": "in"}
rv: {"value": 0.1055, "unit": "in"}
